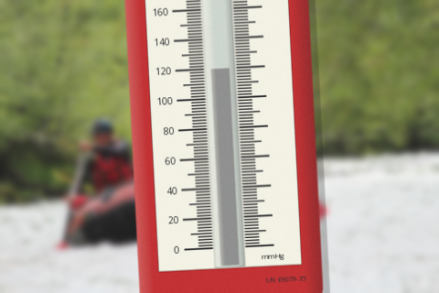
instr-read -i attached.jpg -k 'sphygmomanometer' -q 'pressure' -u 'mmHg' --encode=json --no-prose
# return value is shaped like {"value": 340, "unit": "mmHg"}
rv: {"value": 120, "unit": "mmHg"}
